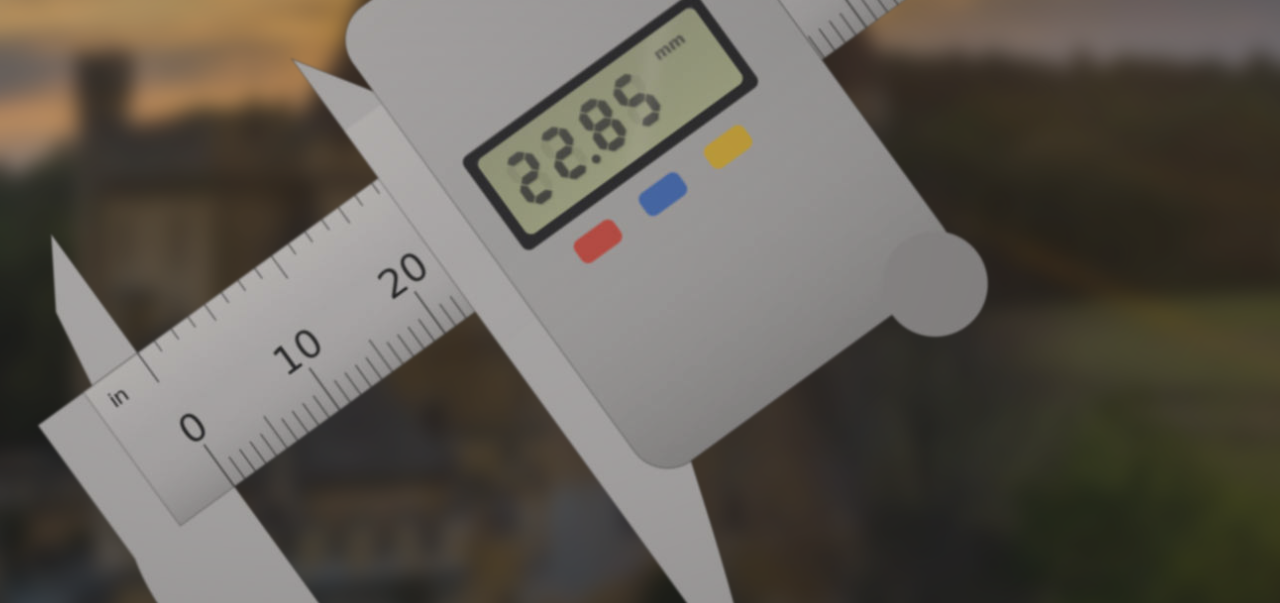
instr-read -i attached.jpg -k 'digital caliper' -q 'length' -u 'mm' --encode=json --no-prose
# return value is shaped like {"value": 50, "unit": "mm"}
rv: {"value": 22.85, "unit": "mm"}
